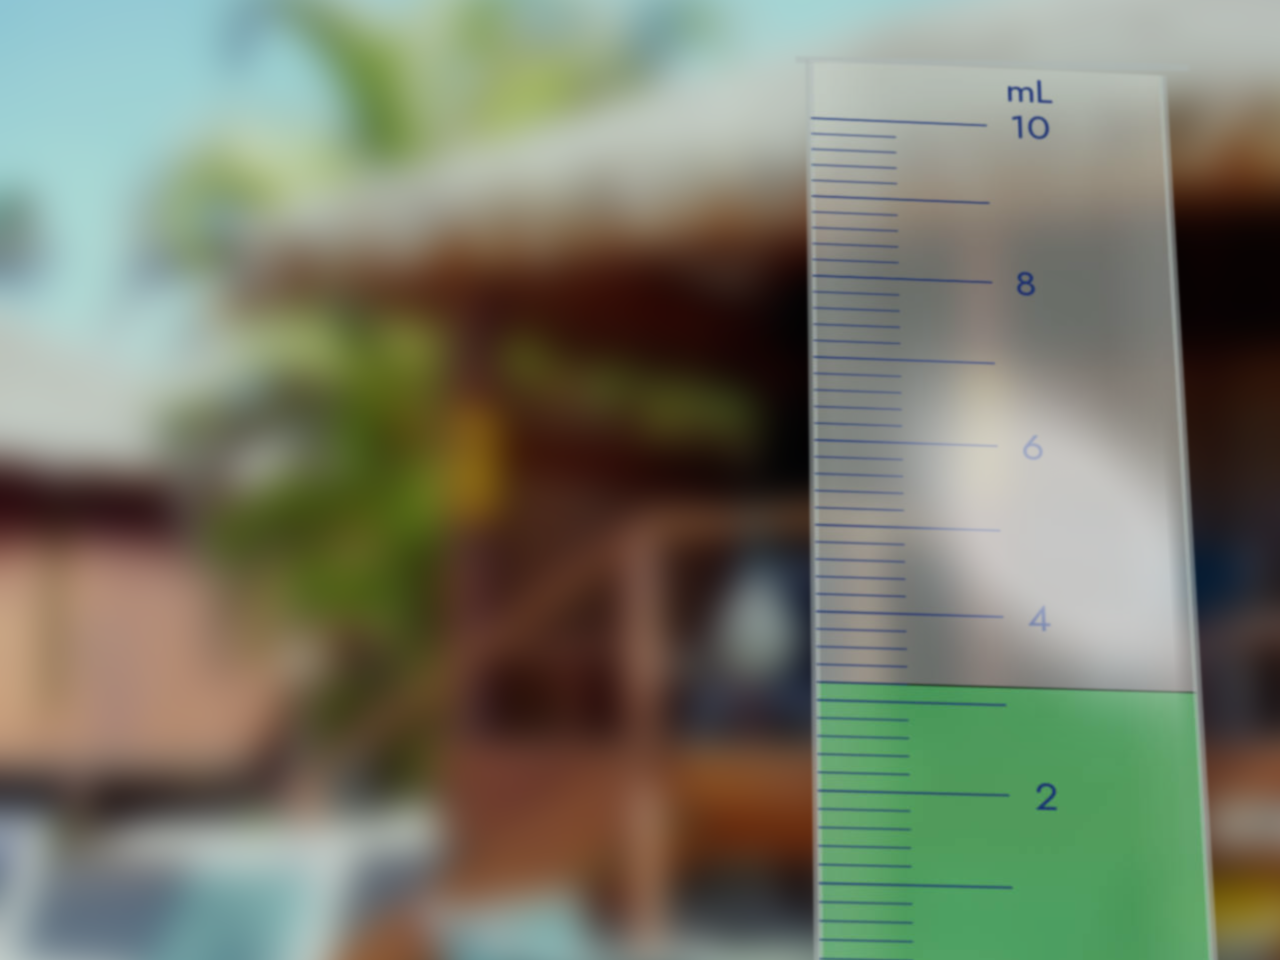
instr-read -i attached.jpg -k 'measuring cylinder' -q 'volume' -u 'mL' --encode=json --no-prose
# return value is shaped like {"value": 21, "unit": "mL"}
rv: {"value": 3.2, "unit": "mL"}
